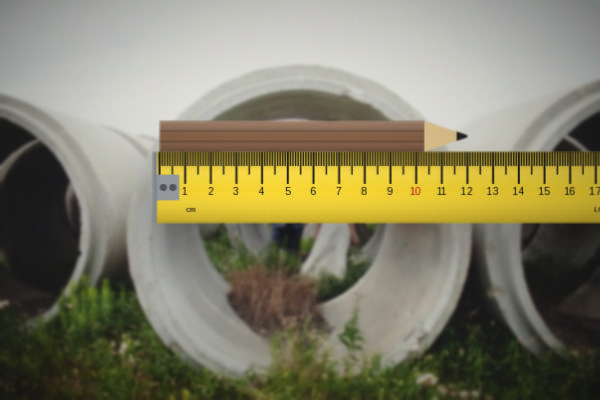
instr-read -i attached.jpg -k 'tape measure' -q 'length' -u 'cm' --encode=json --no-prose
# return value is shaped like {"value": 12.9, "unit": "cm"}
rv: {"value": 12, "unit": "cm"}
